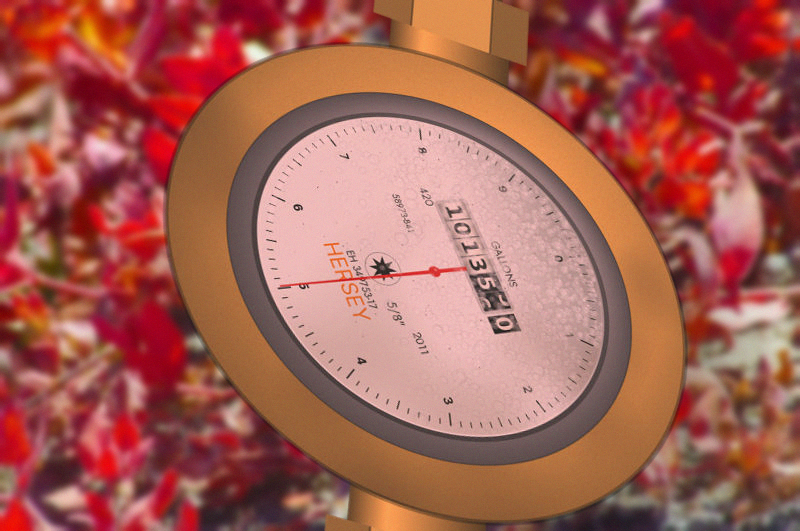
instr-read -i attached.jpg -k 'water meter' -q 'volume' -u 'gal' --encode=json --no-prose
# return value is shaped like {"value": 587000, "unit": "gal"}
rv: {"value": 1013555.0, "unit": "gal"}
